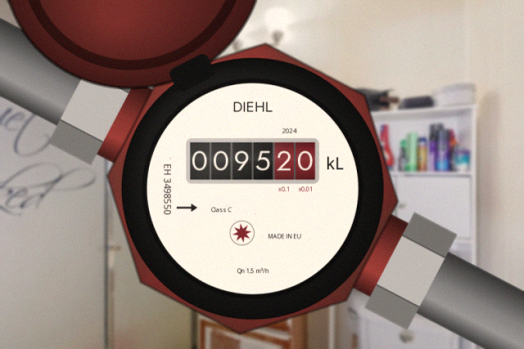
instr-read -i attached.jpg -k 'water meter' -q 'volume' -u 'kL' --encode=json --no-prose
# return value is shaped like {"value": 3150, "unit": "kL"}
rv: {"value": 95.20, "unit": "kL"}
